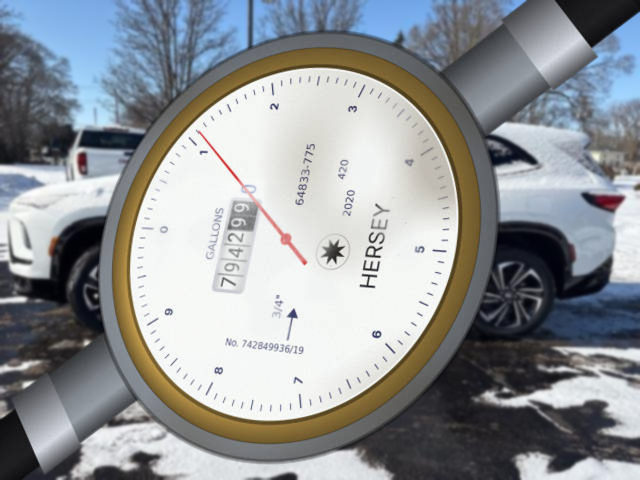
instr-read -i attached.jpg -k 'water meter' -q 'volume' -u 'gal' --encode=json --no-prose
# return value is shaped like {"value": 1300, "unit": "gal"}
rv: {"value": 7942991.1, "unit": "gal"}
